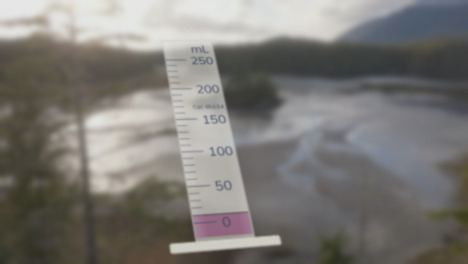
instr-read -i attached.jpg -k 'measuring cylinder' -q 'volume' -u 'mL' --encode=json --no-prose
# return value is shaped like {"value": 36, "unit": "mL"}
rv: {"value": 10, "unit": "mL"}
